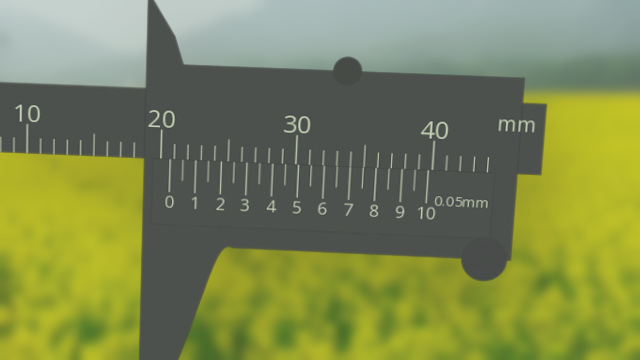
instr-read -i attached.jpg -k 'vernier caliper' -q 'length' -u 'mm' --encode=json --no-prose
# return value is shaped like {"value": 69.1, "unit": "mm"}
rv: {"value": 20.7, "unit": "mm"}
